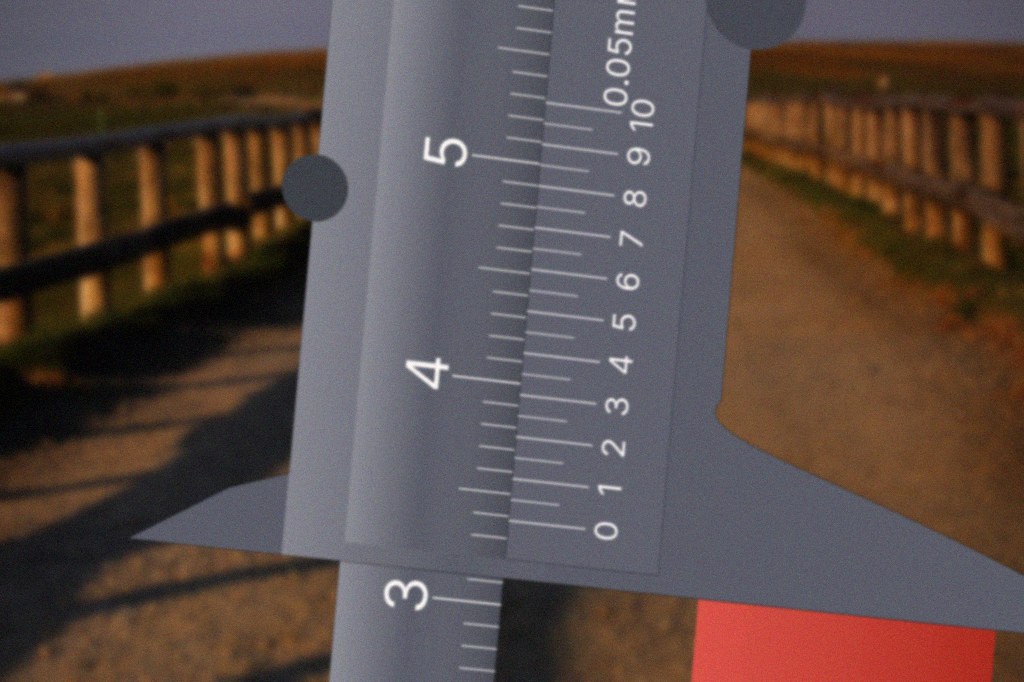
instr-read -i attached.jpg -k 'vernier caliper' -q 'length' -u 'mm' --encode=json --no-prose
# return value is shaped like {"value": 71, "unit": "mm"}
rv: {"value": 33.8, "unit": "mm"}
